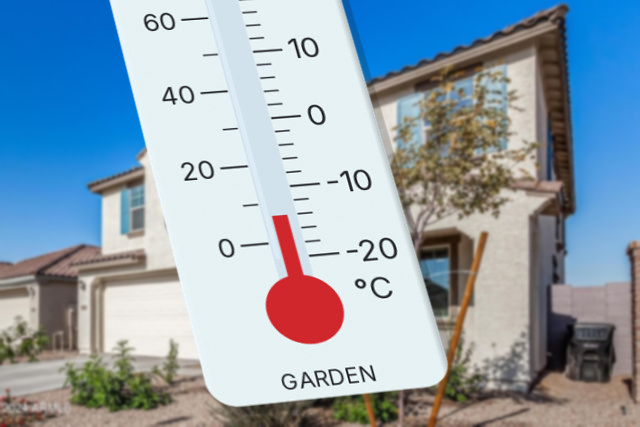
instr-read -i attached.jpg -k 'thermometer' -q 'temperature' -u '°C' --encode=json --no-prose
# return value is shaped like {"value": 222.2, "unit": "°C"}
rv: {"value": -14, "unit": "°C"}
